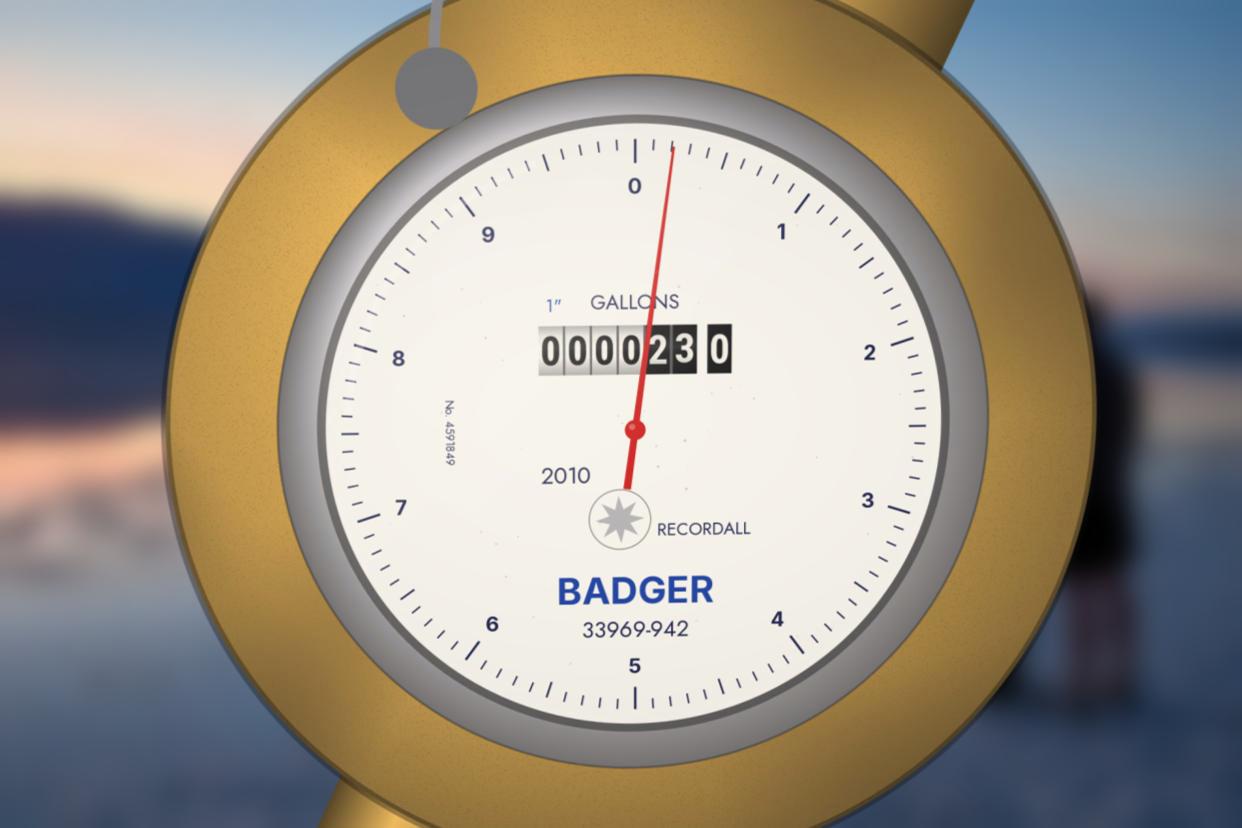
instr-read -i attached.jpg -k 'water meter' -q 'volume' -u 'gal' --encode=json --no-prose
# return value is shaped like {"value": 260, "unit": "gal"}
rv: {"value": 230.2, "unit": "gal"}
